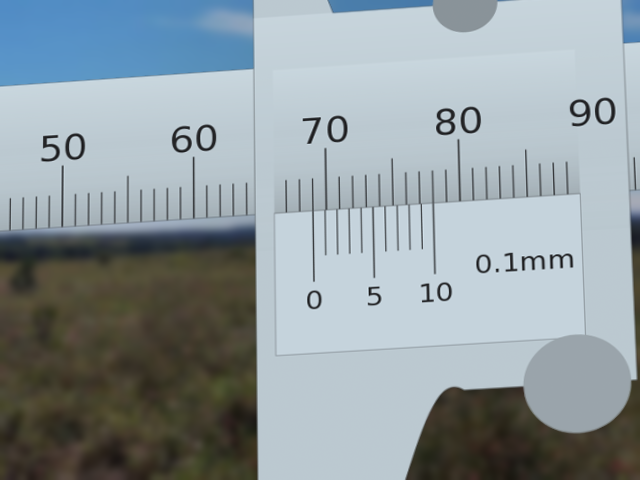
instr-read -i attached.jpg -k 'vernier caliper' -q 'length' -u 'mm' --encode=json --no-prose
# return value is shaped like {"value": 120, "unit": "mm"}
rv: {"value": 69.0, "unit": "mm"}
